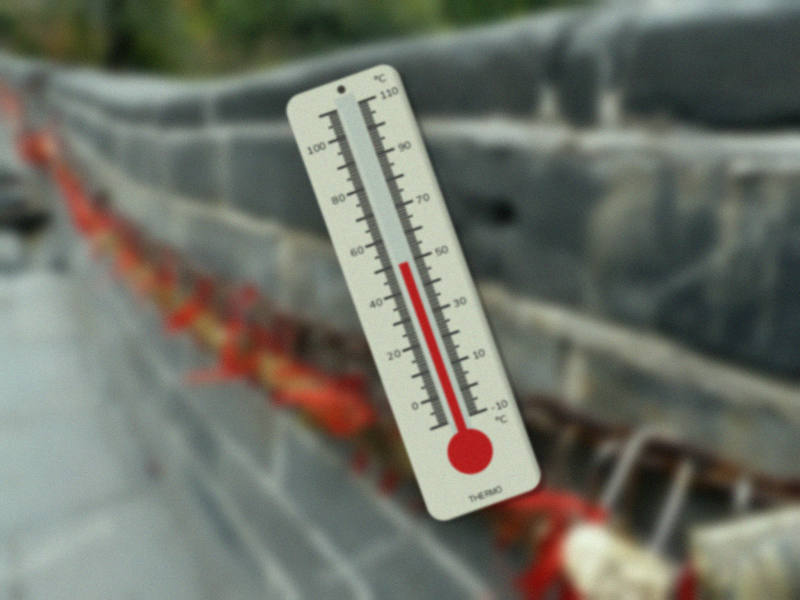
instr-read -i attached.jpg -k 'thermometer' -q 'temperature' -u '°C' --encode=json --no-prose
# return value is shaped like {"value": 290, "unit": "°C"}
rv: {"value": 50, "unit": "°C"}
